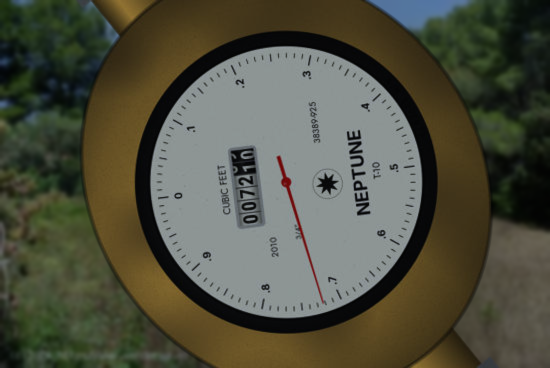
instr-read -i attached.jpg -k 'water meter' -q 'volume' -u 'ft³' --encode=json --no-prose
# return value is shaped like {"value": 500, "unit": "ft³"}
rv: {"value": 7209.72, "unit": "ft³"}
